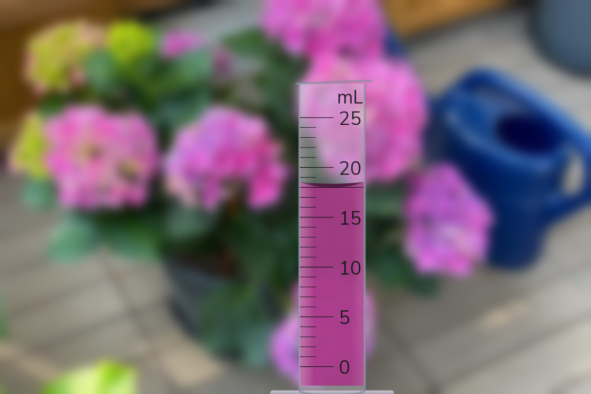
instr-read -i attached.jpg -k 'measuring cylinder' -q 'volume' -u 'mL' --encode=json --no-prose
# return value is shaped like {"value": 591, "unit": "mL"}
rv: {"value": 18, "unit": "mL"}
